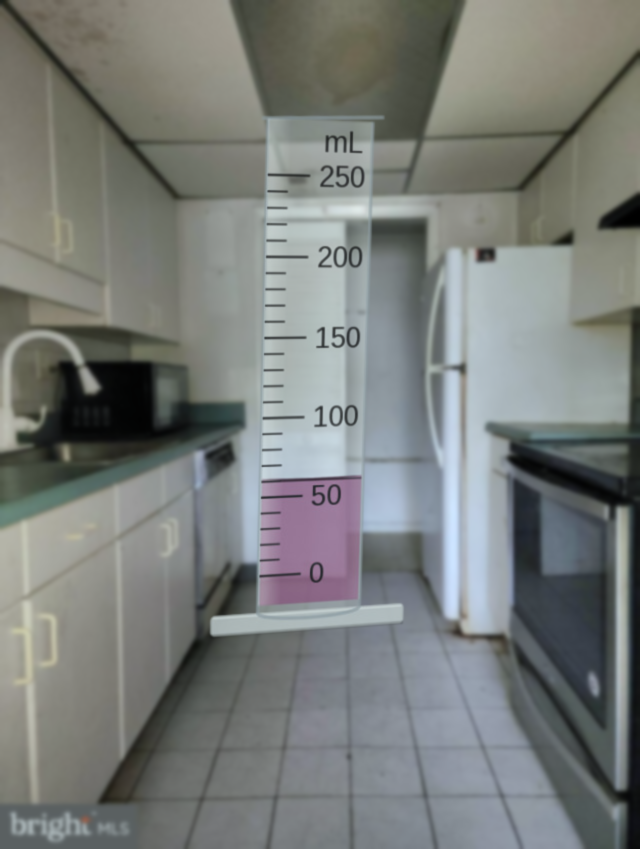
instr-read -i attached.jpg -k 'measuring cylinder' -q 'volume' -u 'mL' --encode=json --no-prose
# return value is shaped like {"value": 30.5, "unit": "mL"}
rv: {"value": 60, "unit": "mL"}
